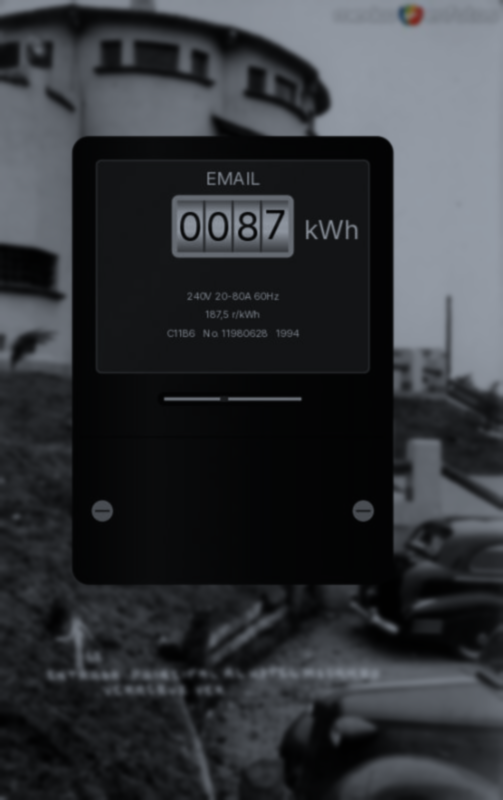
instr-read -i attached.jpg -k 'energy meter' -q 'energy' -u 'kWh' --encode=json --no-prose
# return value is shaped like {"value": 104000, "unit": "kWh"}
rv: {"value": 87, "unit": "kWh"}
